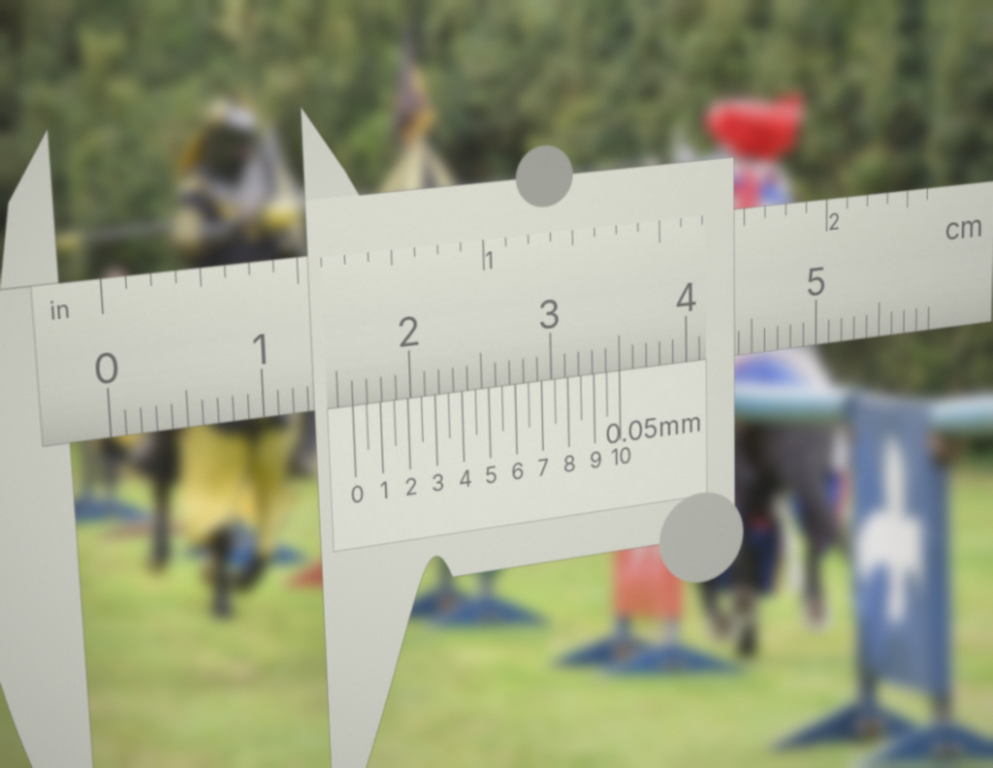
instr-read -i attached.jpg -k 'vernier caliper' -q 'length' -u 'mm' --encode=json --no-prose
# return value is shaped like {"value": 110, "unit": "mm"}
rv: {"value": 16.0, "unit": "mm"}
